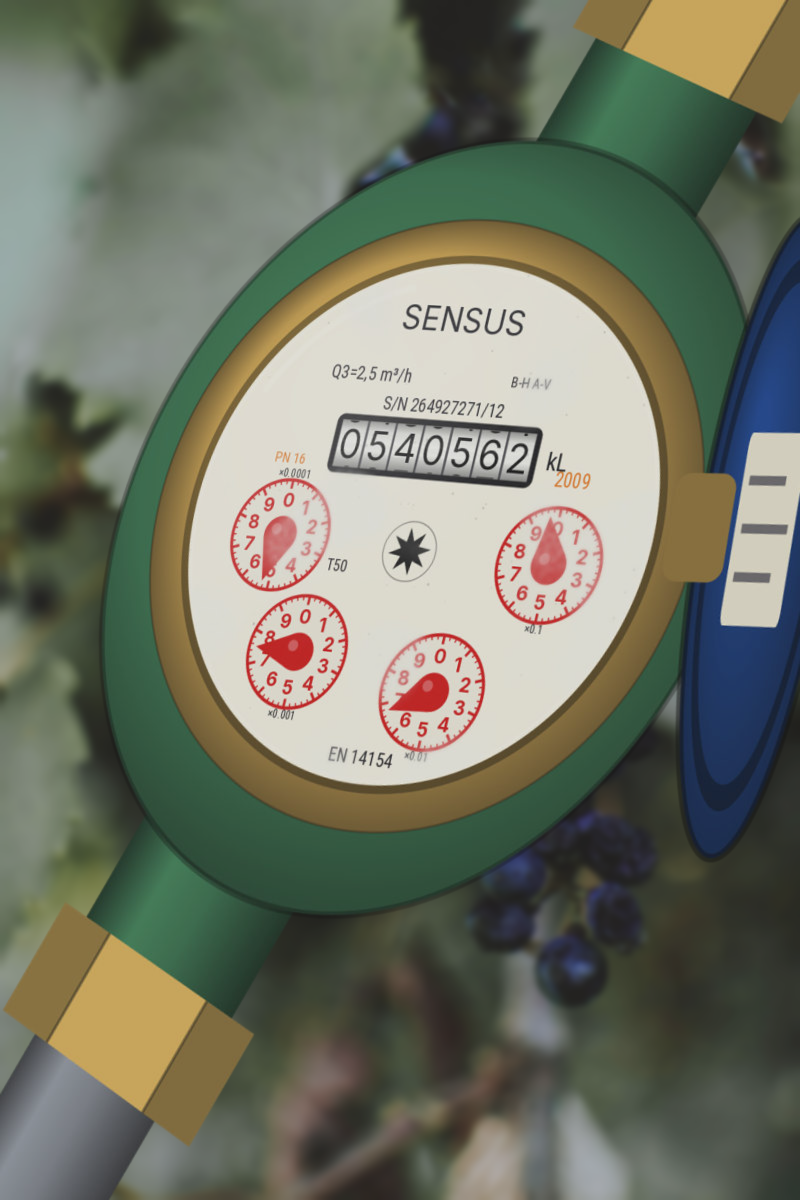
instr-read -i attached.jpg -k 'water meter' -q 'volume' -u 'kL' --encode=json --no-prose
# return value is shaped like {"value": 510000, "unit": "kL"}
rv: {"value": 540561.9675, "unit": "kL"}
